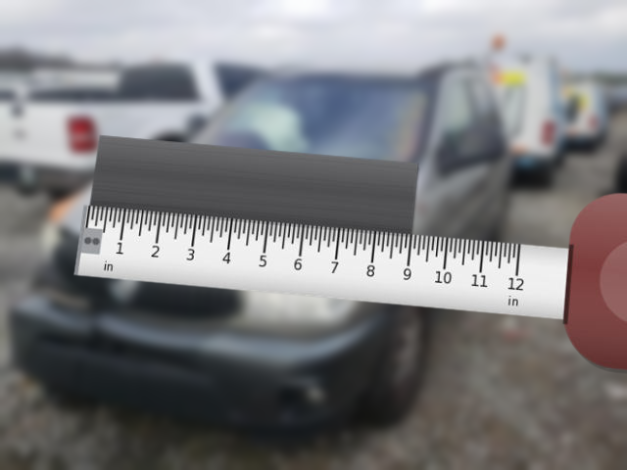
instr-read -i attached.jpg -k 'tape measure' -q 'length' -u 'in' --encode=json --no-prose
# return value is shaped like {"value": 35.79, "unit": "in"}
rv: {"value": 9, "unit": "in"}
